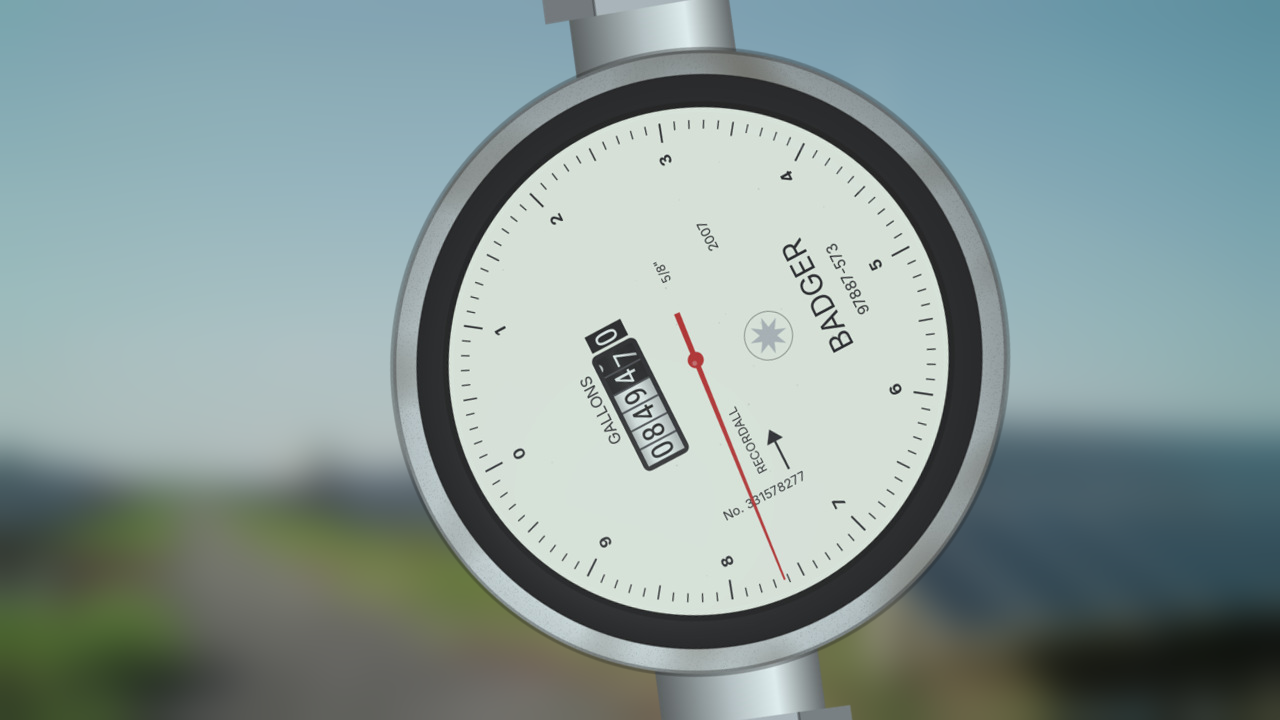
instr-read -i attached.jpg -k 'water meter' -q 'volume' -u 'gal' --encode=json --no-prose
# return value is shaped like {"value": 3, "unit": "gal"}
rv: {"value": 849467.6, "unit": "gal"}
